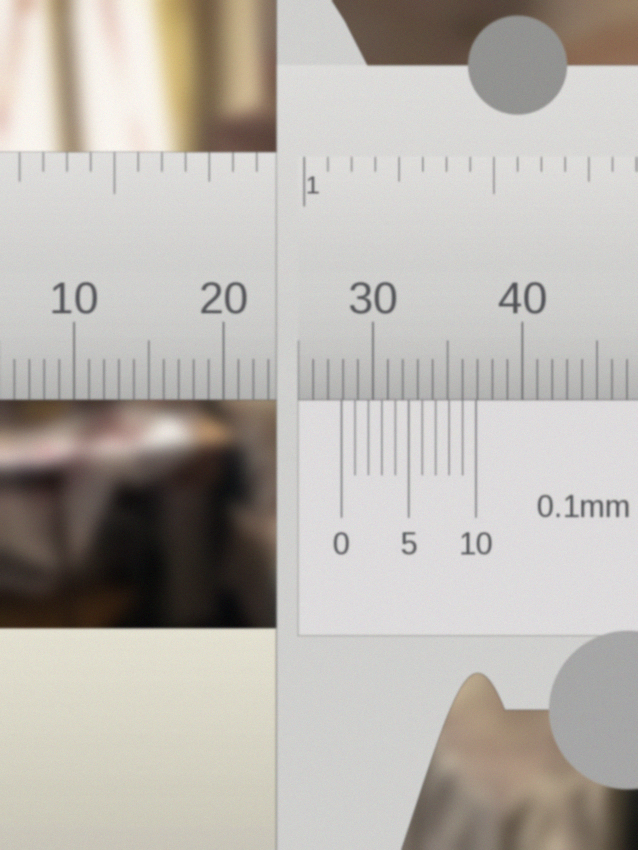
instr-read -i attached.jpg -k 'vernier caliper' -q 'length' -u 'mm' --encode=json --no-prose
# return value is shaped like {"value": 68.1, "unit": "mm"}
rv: {"value": 27.9, "unit": "mm"}
